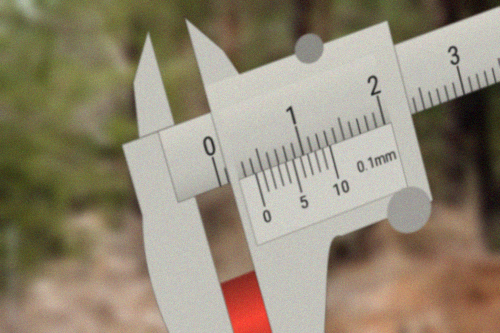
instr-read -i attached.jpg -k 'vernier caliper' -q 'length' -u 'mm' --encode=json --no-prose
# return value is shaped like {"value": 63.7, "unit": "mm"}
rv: {"value": 4.2, "unit": "mm"}
